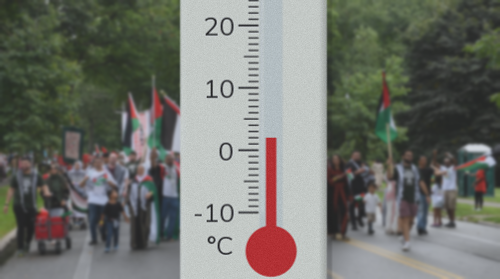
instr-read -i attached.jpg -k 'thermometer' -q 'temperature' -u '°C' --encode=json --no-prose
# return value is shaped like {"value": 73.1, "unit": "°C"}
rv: {"value": 2, "unit": "°C"}
